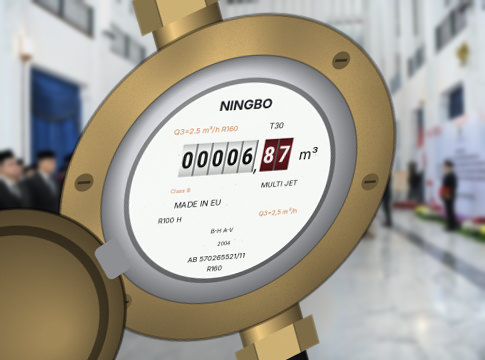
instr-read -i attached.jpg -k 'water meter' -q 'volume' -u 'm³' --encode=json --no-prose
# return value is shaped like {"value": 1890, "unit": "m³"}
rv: {"value": 6.87, "unit": "m³"}
